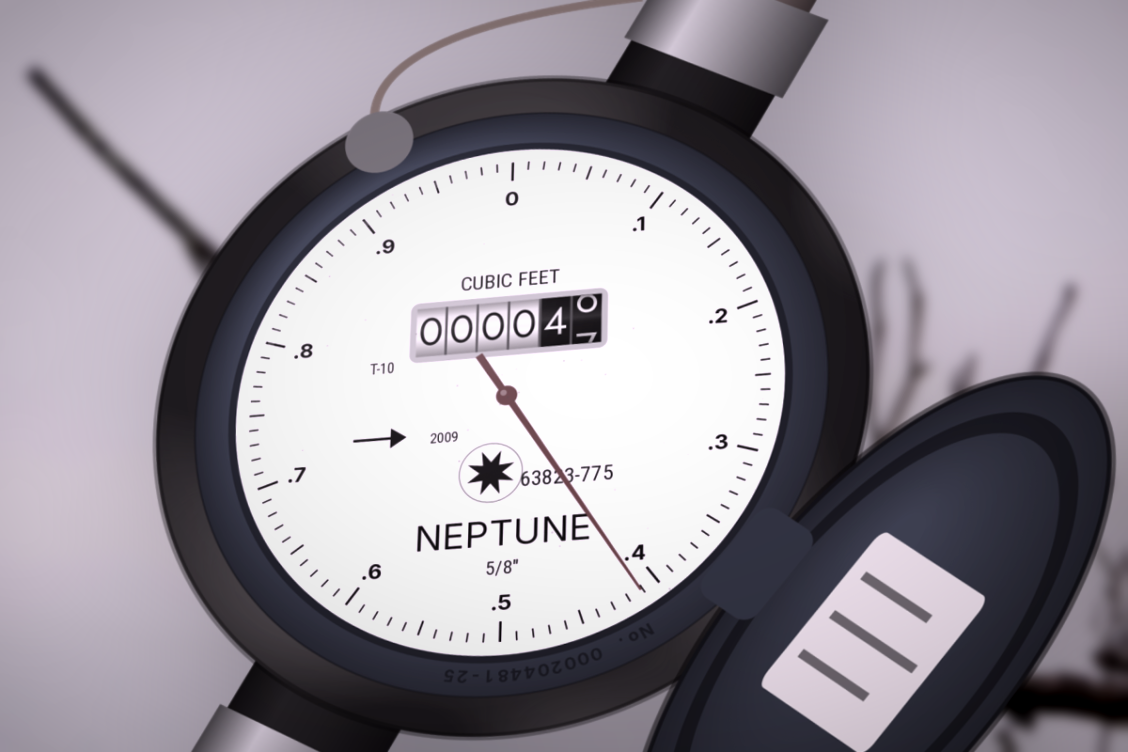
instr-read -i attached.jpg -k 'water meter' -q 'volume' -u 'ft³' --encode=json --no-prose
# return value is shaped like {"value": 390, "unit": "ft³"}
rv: {"value": 46.41, "unit": "ft³"}
